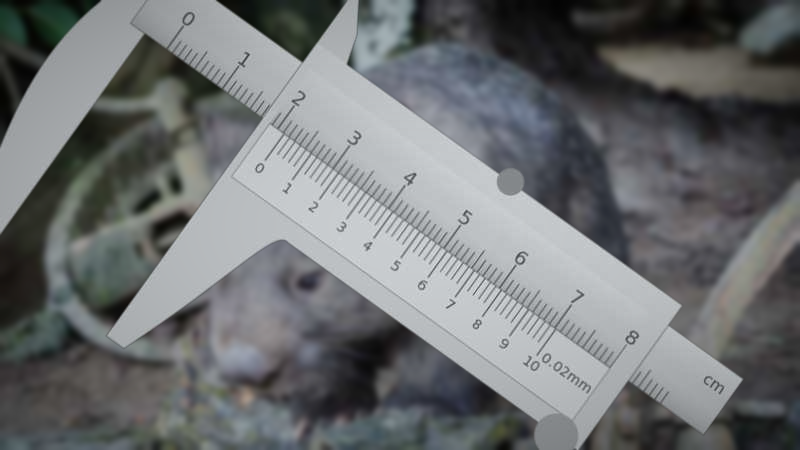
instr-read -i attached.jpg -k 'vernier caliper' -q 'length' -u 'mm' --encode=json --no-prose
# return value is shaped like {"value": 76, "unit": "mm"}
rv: {"value": 21.2, "unit": "mm"}
